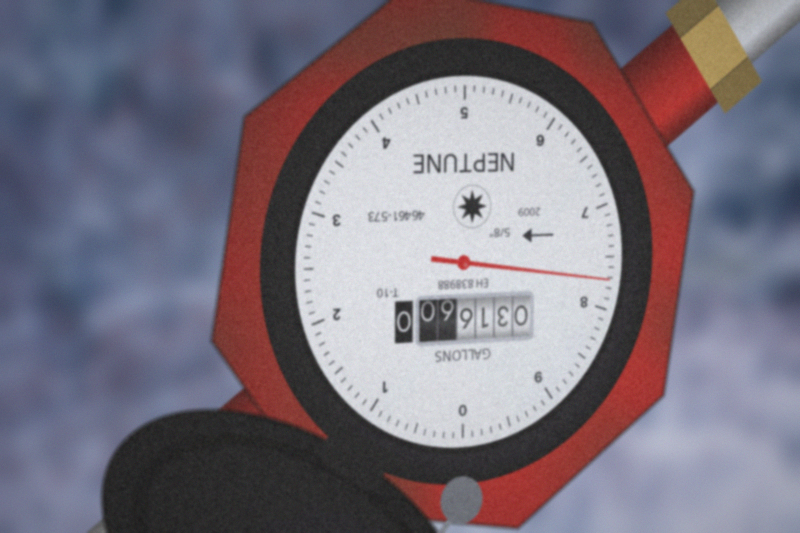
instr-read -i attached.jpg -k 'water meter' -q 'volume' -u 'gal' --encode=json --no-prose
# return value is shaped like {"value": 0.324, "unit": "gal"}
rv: {"value": 316597.7, "unit": "gal"}
